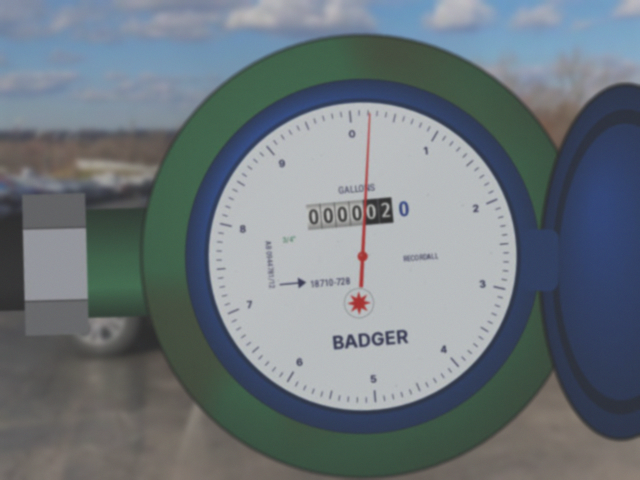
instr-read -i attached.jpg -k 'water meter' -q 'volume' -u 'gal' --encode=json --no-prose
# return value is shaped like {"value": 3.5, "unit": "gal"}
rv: {"value": 20.2, "unit": "gal"}
